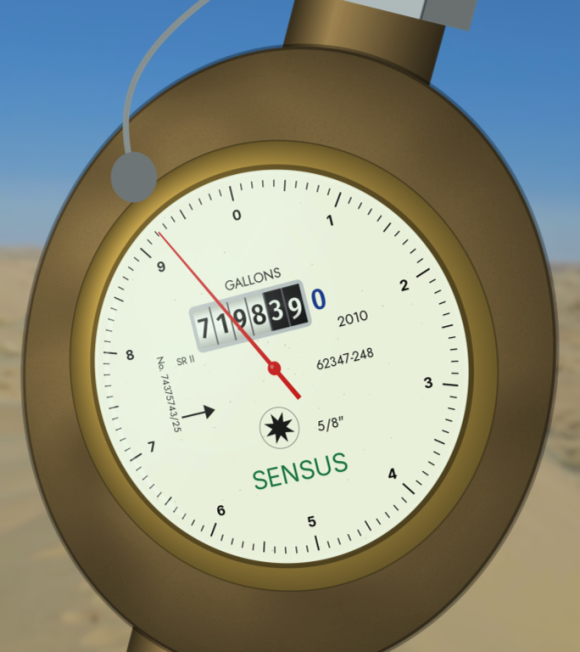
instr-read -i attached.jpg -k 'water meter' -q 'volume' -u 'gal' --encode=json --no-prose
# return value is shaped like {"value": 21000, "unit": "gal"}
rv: {"value": 7198389.2, "unit": "gal"}
